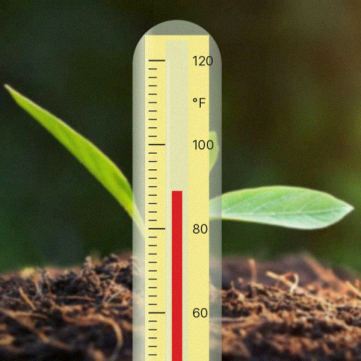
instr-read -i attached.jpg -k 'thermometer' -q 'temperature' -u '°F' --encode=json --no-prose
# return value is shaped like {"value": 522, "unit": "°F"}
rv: {"value": 89, "unit": "°F"}
